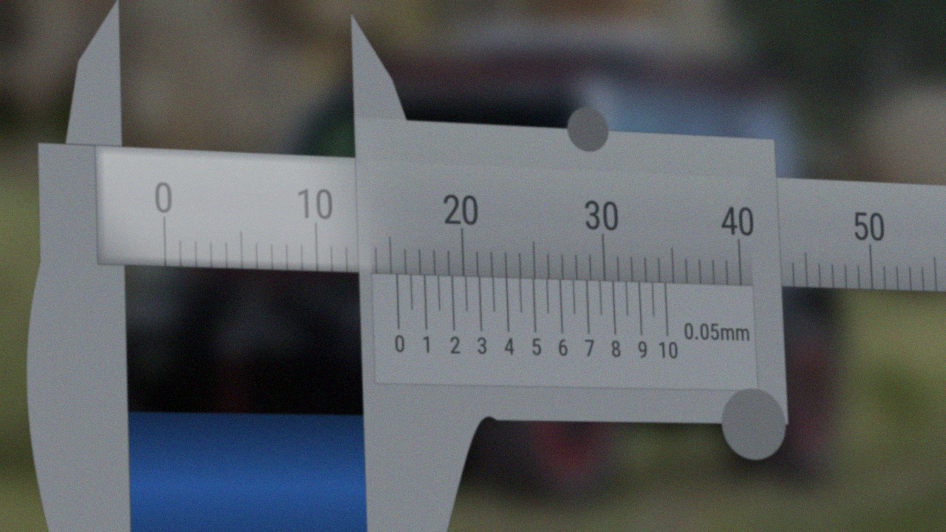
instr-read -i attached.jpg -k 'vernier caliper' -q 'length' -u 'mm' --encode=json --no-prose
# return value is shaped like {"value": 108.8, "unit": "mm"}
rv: {"value": 15.4, "unit": "mm"}
